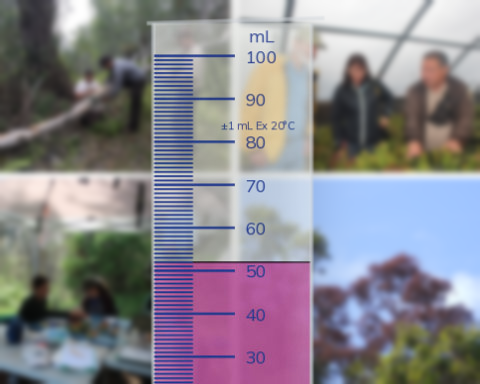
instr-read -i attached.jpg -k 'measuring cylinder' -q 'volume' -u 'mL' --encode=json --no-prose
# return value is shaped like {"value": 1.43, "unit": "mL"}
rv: {"value": 52, "unit": "mL"}
